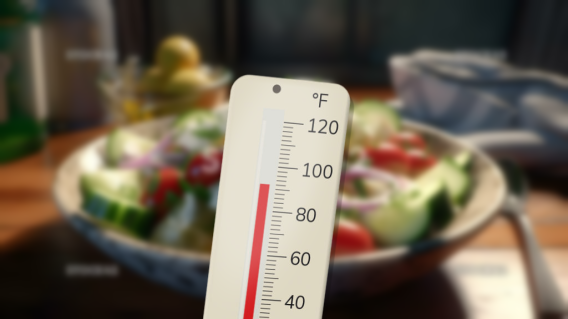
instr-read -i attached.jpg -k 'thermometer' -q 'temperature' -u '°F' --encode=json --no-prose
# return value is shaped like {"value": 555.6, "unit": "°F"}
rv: {"value": 92, "unit": "°F"}
